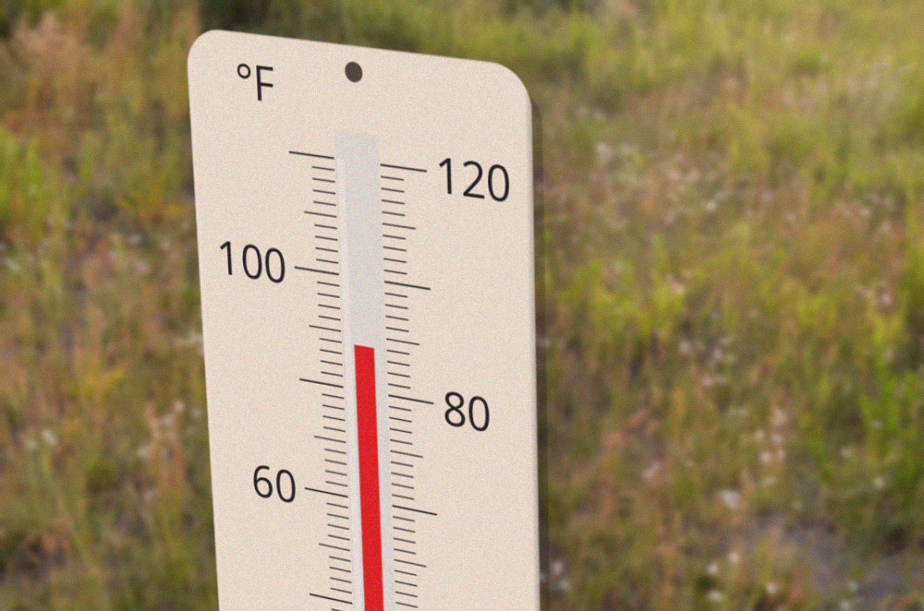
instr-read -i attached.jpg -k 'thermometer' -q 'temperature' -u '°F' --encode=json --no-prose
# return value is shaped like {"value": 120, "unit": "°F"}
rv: {"value": 88, "unit": "°F"}
